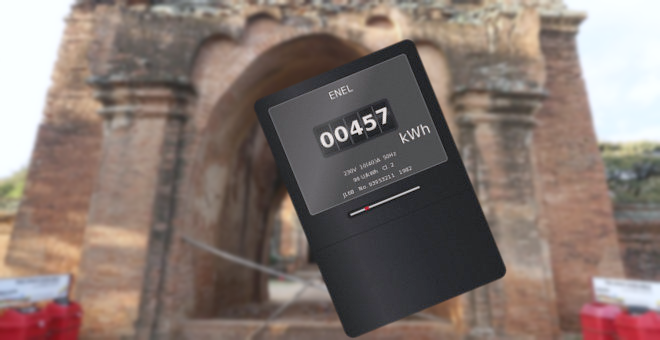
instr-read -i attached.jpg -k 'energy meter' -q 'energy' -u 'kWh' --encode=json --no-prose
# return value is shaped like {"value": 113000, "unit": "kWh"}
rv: {"value": 457, "unit": "kWh"}
